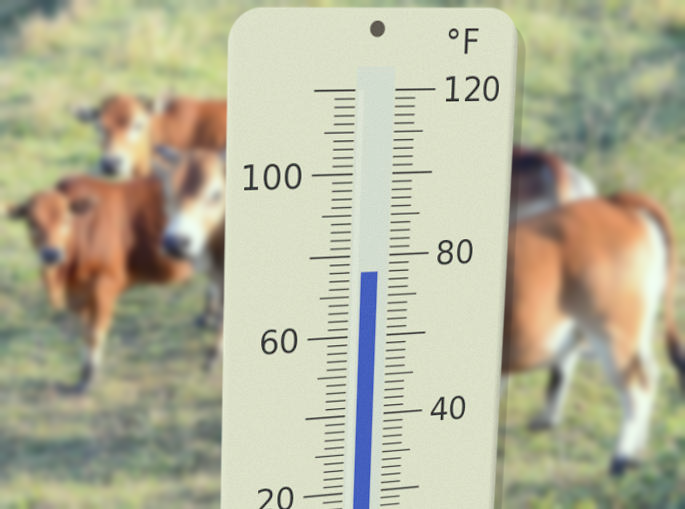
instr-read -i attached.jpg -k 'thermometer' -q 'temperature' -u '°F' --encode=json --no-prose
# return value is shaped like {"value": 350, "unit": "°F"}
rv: {"value": 76, "unit": "°F"}
